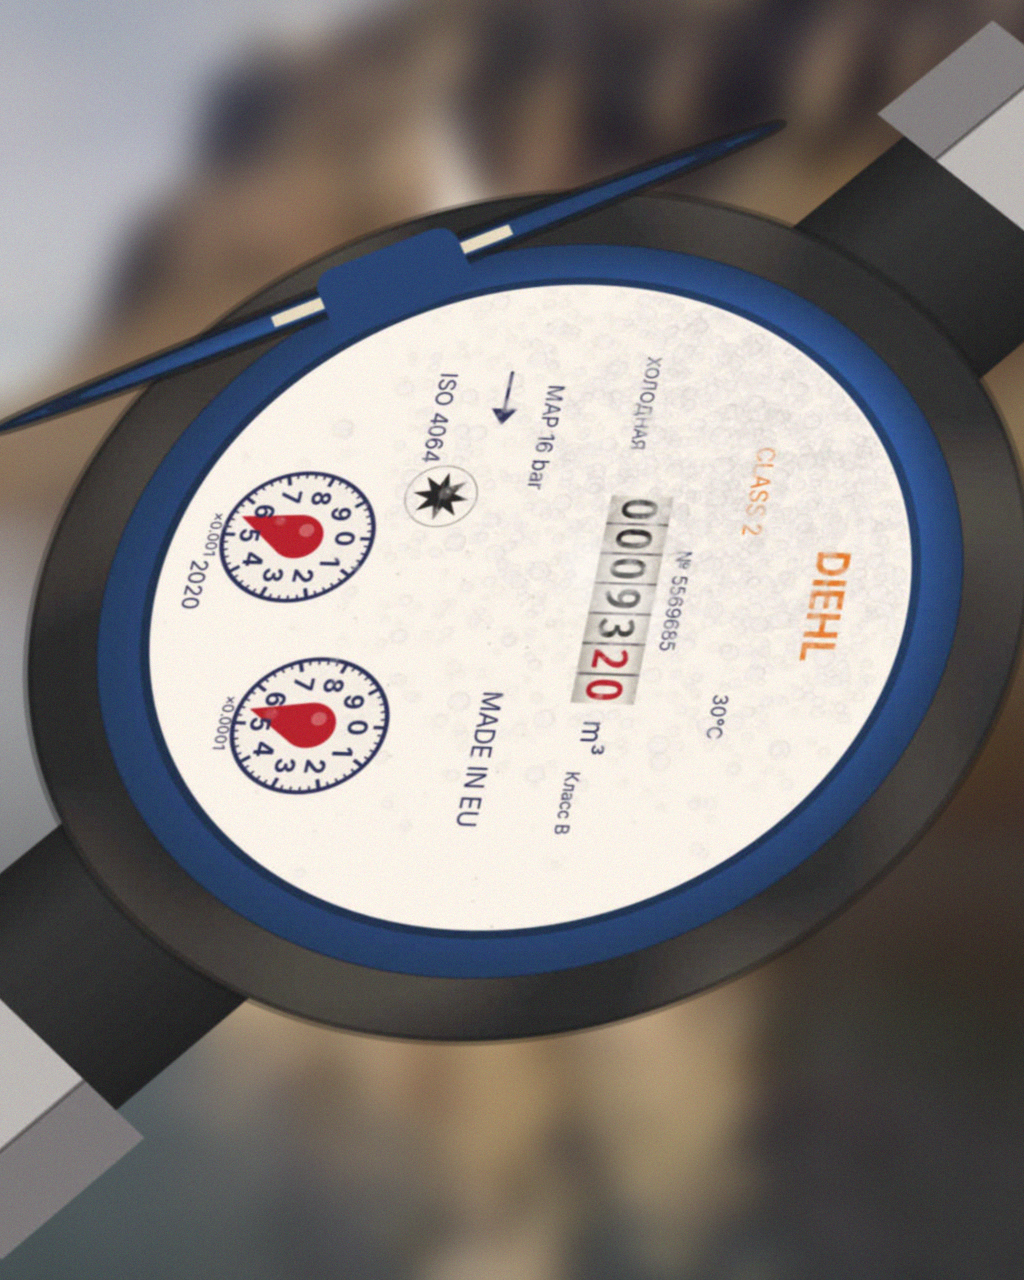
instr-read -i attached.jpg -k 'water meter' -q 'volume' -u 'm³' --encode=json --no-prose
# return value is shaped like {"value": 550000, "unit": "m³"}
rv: {"value": 93.2055, "unit": "m³"}
